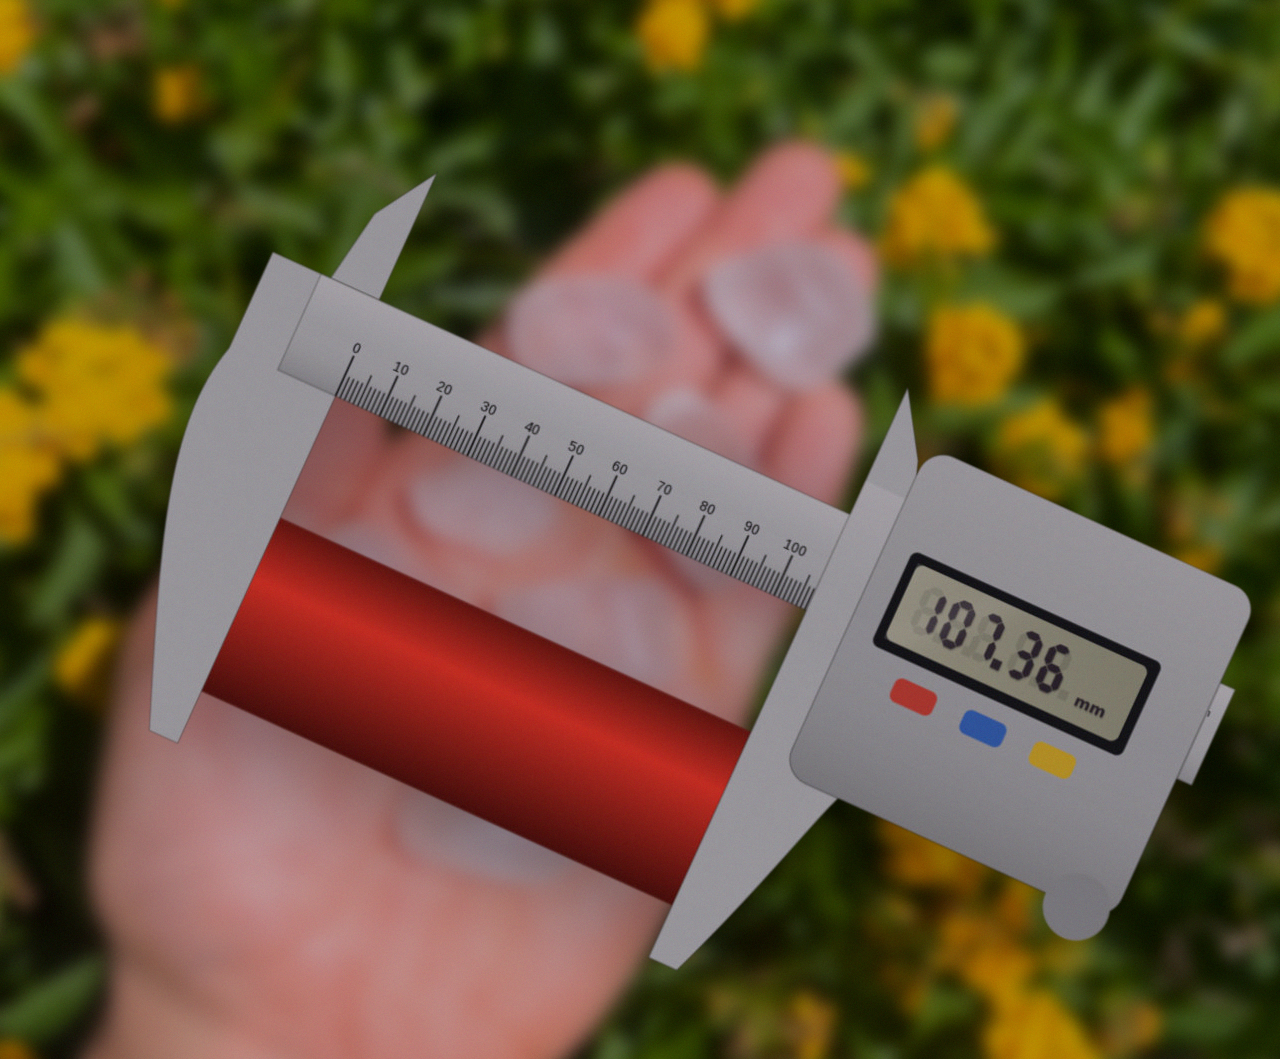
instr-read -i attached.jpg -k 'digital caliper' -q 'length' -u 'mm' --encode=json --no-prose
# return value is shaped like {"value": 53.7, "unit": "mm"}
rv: {"value": 107.36, "unit": "mm"}
